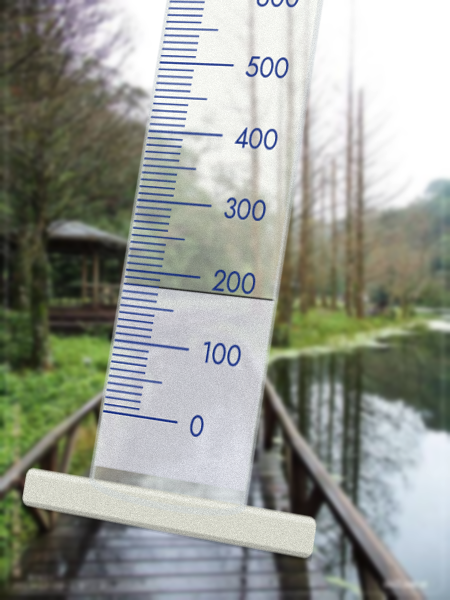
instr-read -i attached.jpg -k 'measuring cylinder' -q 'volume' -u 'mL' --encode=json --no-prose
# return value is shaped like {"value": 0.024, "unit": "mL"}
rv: {"value": 180, "unit": "mL"}
